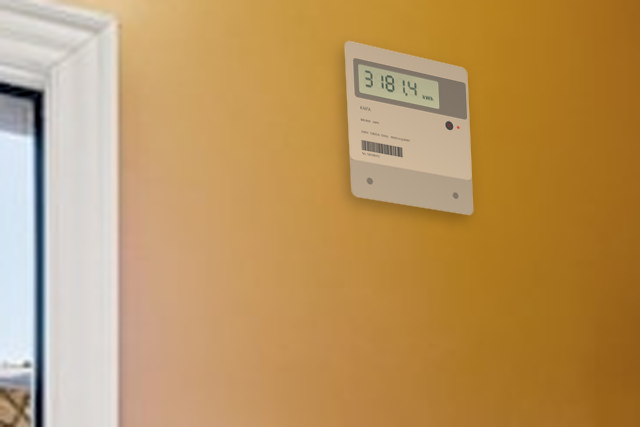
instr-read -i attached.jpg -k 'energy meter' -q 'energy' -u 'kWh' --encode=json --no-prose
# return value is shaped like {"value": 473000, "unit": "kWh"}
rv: {"value": 3181.4, "unit": "kWh"}
